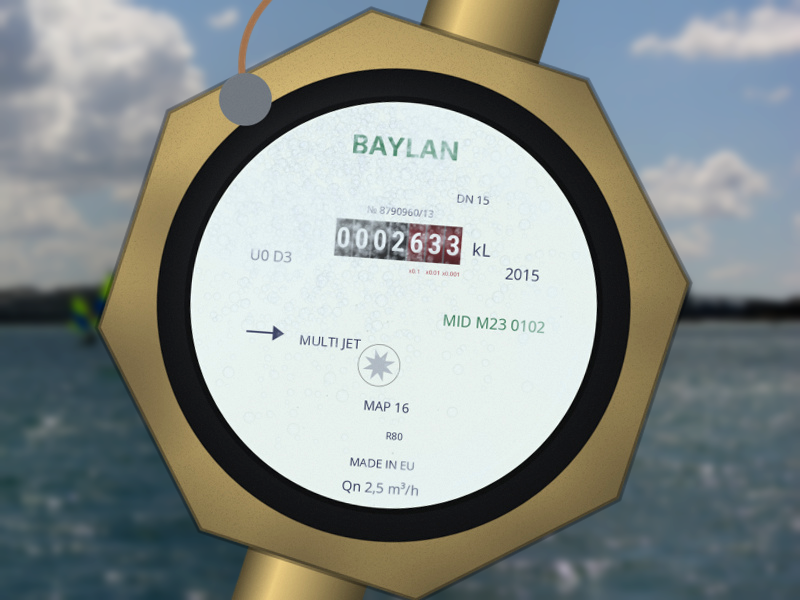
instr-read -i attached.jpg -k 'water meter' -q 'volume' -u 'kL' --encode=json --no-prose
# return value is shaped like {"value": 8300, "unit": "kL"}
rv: {"value": 2.633, "unit": "kL"}
